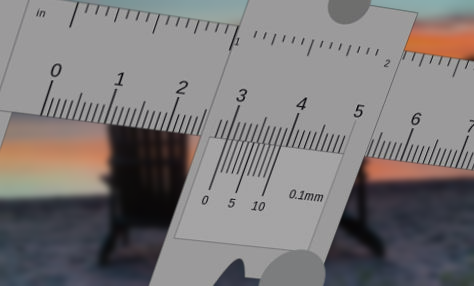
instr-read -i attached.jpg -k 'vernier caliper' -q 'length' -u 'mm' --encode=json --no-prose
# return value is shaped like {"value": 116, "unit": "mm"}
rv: {"value": 30.0, "unit": "mm"}
